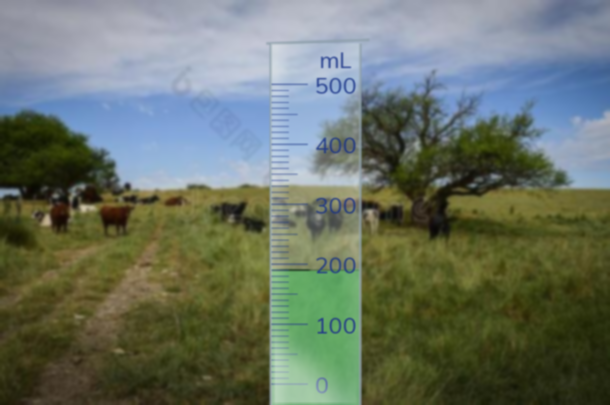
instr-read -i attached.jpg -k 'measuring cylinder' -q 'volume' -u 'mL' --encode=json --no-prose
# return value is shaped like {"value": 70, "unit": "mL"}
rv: {"value": 190, "unit": "mL"}
